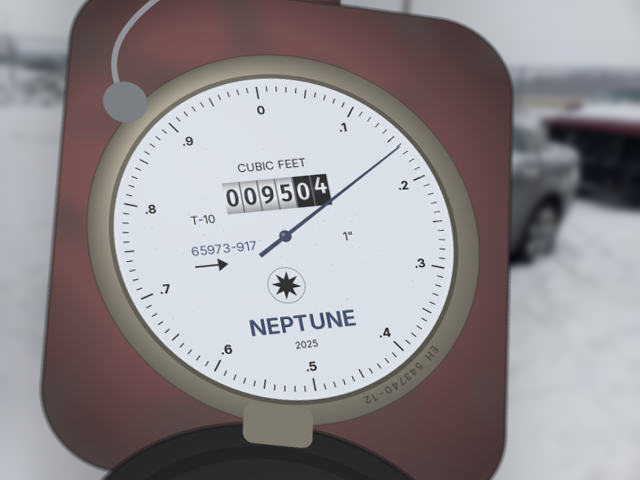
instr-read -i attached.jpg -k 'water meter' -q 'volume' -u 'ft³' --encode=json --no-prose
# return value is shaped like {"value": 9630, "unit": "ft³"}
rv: {"value": 9504.16, "unit": "ft³"}
